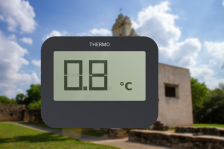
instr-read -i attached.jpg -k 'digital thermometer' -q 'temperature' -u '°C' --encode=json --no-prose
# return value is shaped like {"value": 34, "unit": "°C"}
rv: {"value": 0.8, "unit": "°C"}
